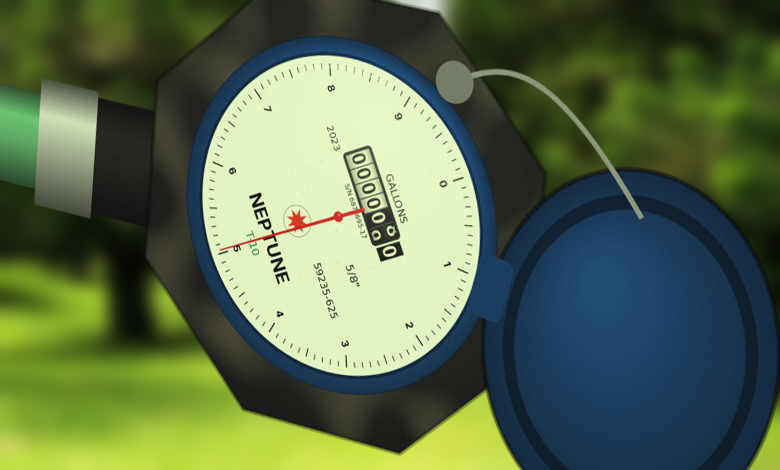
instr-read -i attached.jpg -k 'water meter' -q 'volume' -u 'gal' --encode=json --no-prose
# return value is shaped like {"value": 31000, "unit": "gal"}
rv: {"value": 85.0, "unit": "gal"}
